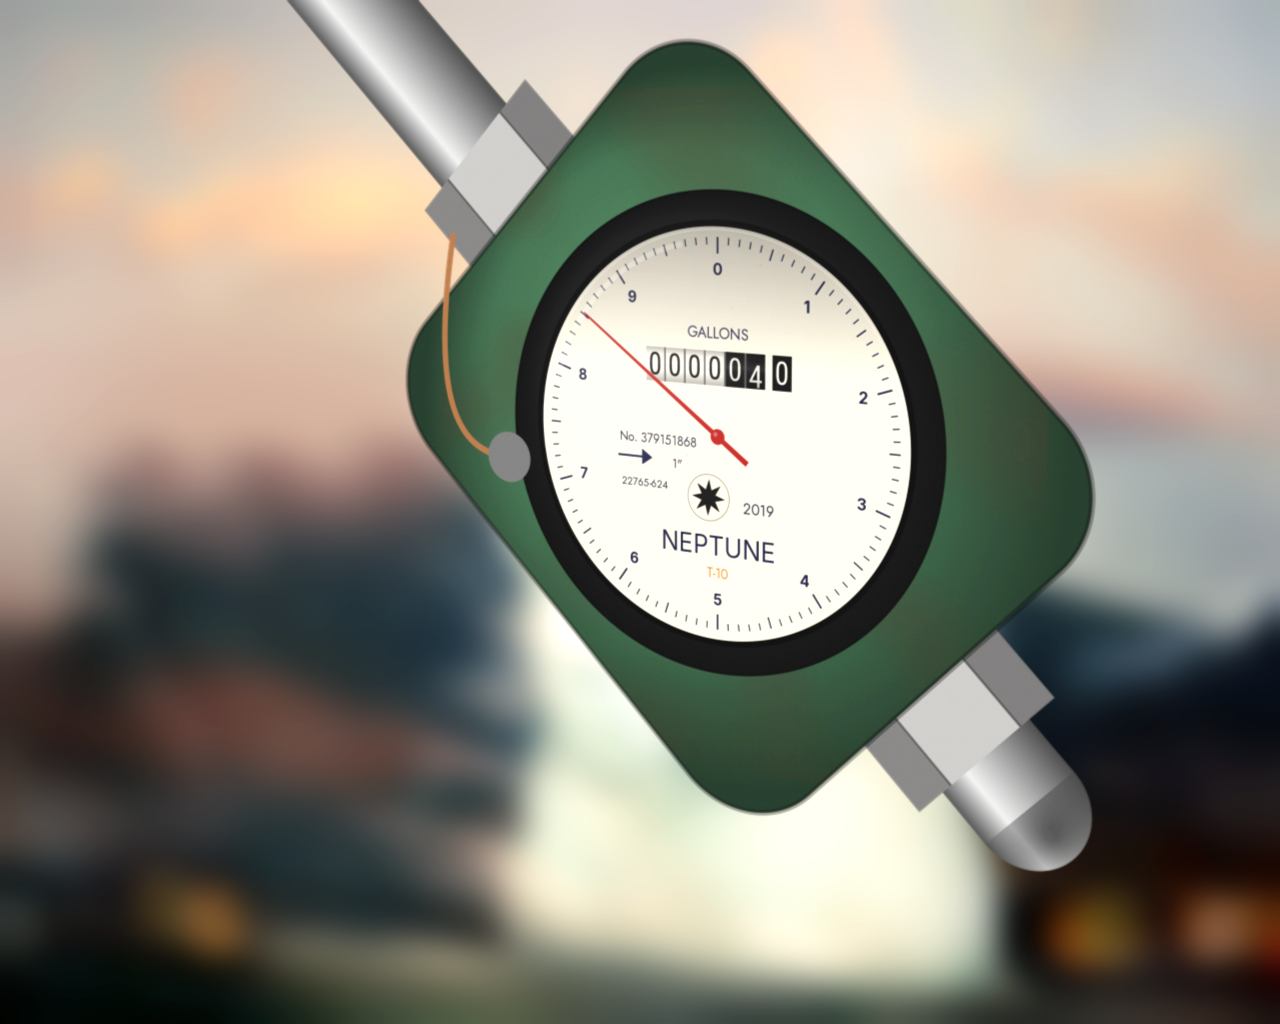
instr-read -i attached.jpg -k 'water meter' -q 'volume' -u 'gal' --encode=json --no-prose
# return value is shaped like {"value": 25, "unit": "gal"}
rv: {"value": 38.5, "unit": "gal"}
